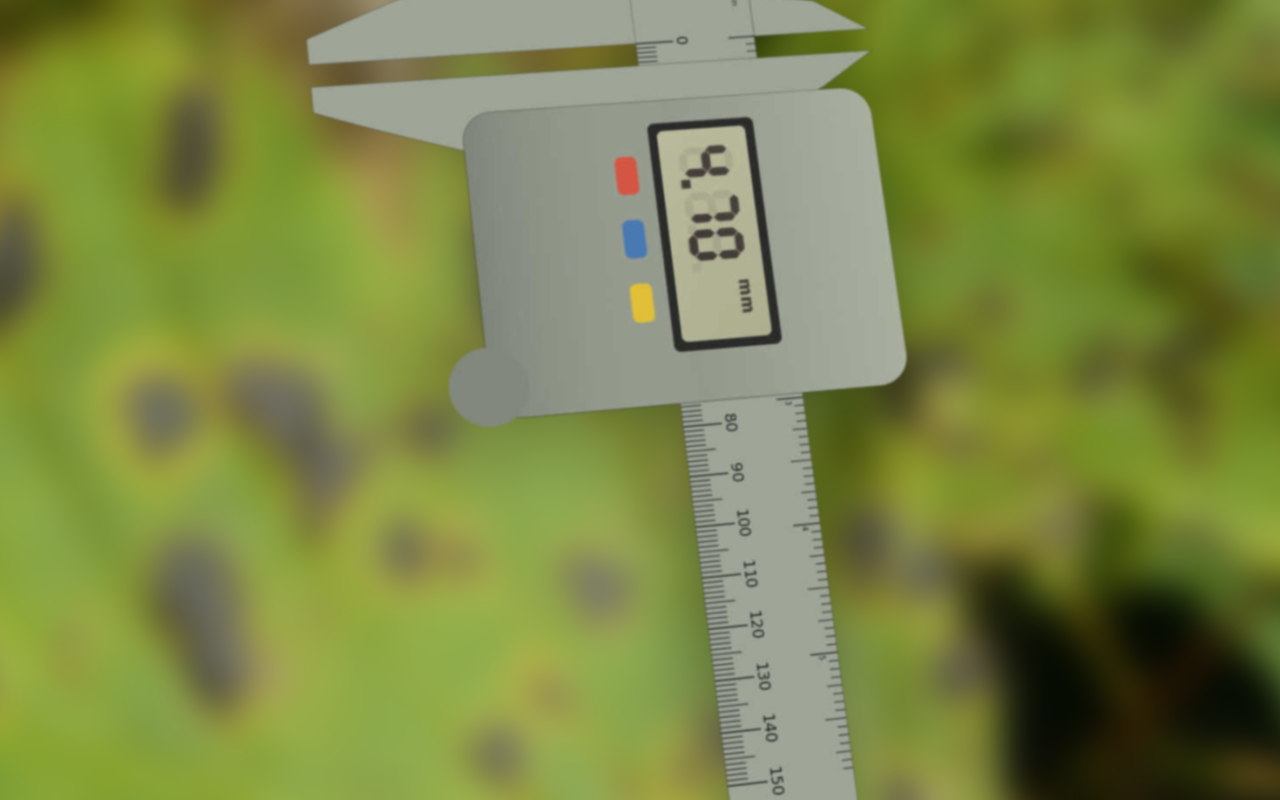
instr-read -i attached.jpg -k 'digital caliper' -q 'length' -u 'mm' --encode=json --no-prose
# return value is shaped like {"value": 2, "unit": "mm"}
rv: {"value": 4.70, "unit": "mm"}
